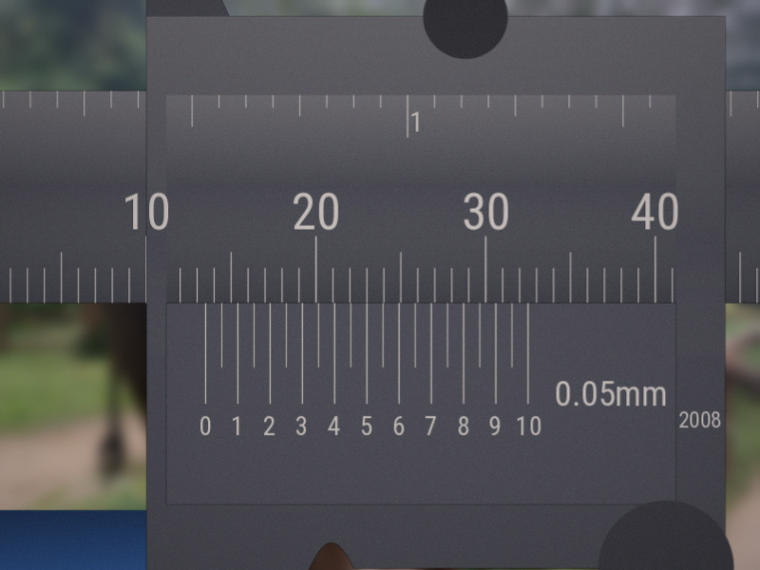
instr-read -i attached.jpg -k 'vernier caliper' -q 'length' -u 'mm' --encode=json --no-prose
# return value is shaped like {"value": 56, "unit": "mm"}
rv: {"value": 13.5, "unit": "mm"}
